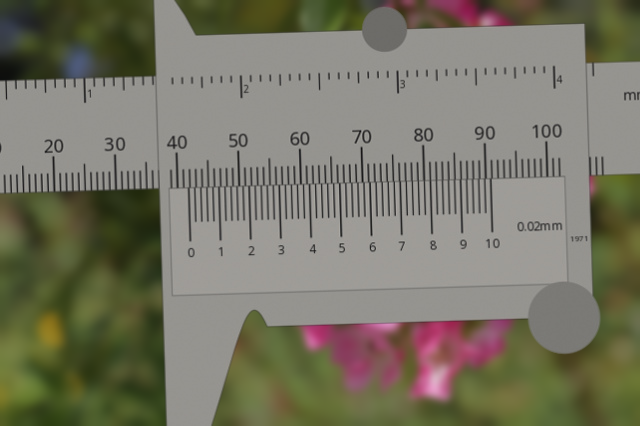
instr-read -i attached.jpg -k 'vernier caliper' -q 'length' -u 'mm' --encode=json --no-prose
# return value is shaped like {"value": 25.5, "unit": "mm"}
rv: {"value": 41.8, "unit": "mm"}
